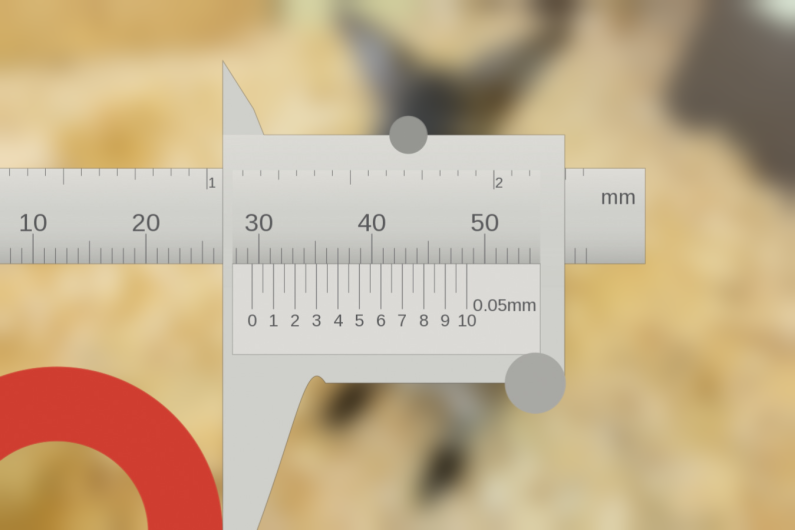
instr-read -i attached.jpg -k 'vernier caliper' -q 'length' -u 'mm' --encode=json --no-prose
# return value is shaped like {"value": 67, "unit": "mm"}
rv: {"value": 29.4, "unit": "mm"}
